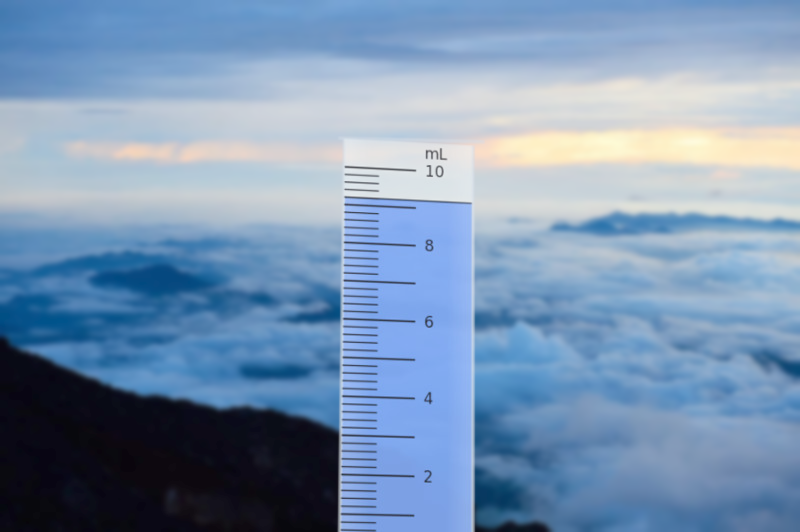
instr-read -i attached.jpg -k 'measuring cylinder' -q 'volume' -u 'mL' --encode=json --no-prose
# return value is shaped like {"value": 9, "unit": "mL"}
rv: {"value": 9.2, "unit": "mL"}
